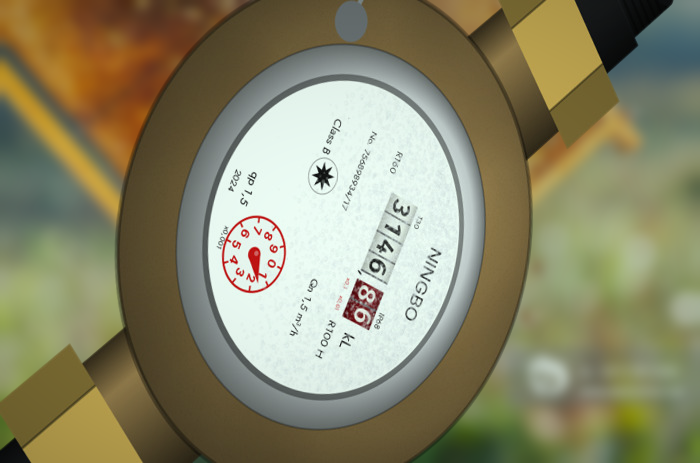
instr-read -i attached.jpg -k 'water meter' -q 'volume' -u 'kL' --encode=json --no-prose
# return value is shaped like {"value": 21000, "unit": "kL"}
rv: {"value": 3146.861, "unit": "kL"}
